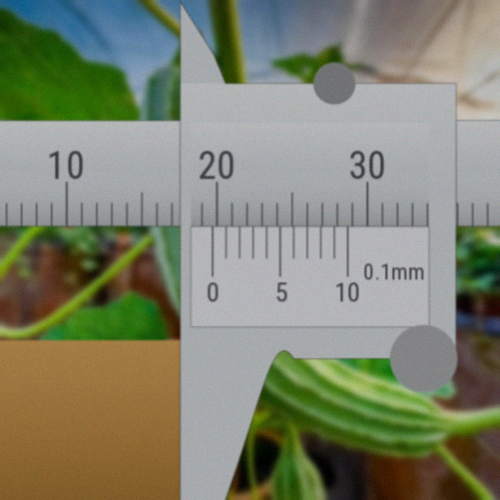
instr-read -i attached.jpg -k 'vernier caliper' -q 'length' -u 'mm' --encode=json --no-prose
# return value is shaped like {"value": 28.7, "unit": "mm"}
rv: {"value": 19.7, "unit": "mm"}
